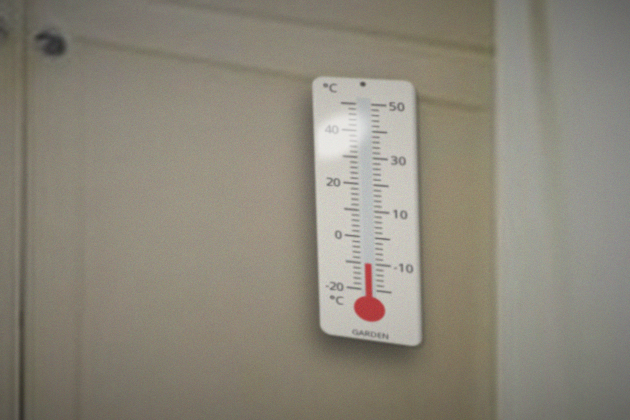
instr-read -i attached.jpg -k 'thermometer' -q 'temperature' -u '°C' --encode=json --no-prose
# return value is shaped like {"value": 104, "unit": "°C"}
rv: {"value": -10, "unit": "°C"}
